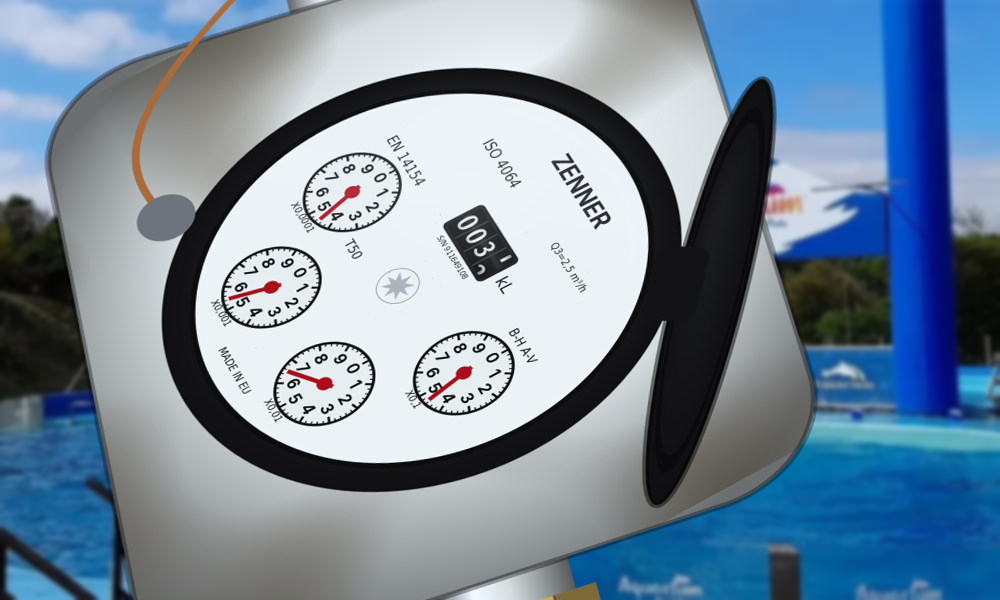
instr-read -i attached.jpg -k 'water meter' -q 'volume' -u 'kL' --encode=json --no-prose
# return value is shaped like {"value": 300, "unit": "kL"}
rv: {"value": 31.4654, "unit": "kL"}
